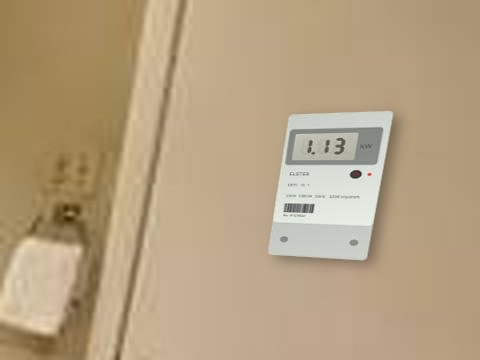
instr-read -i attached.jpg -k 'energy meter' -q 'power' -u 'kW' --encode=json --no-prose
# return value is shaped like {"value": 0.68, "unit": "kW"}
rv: {"value": 1.13, "unit": "kW"}
